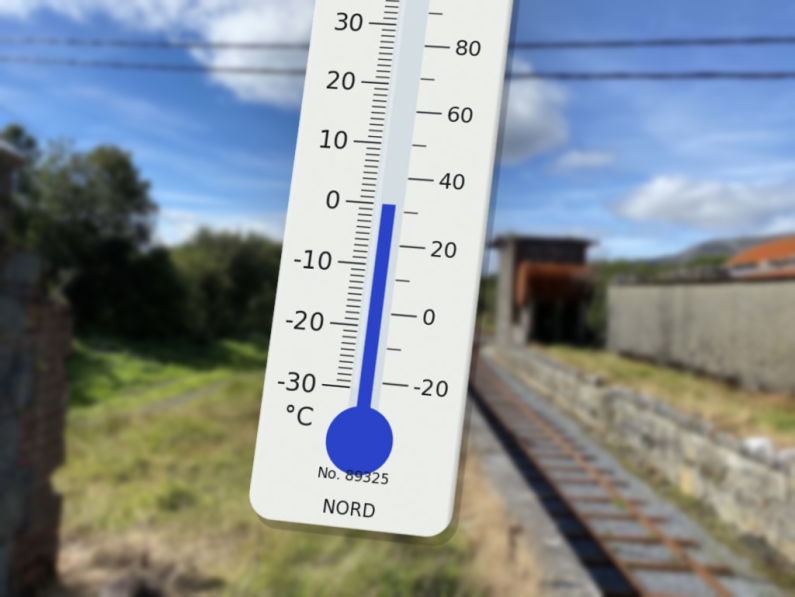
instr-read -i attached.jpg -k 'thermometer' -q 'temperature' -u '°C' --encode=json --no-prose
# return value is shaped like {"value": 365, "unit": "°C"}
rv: {"value": 0, "unit": "°C"}
